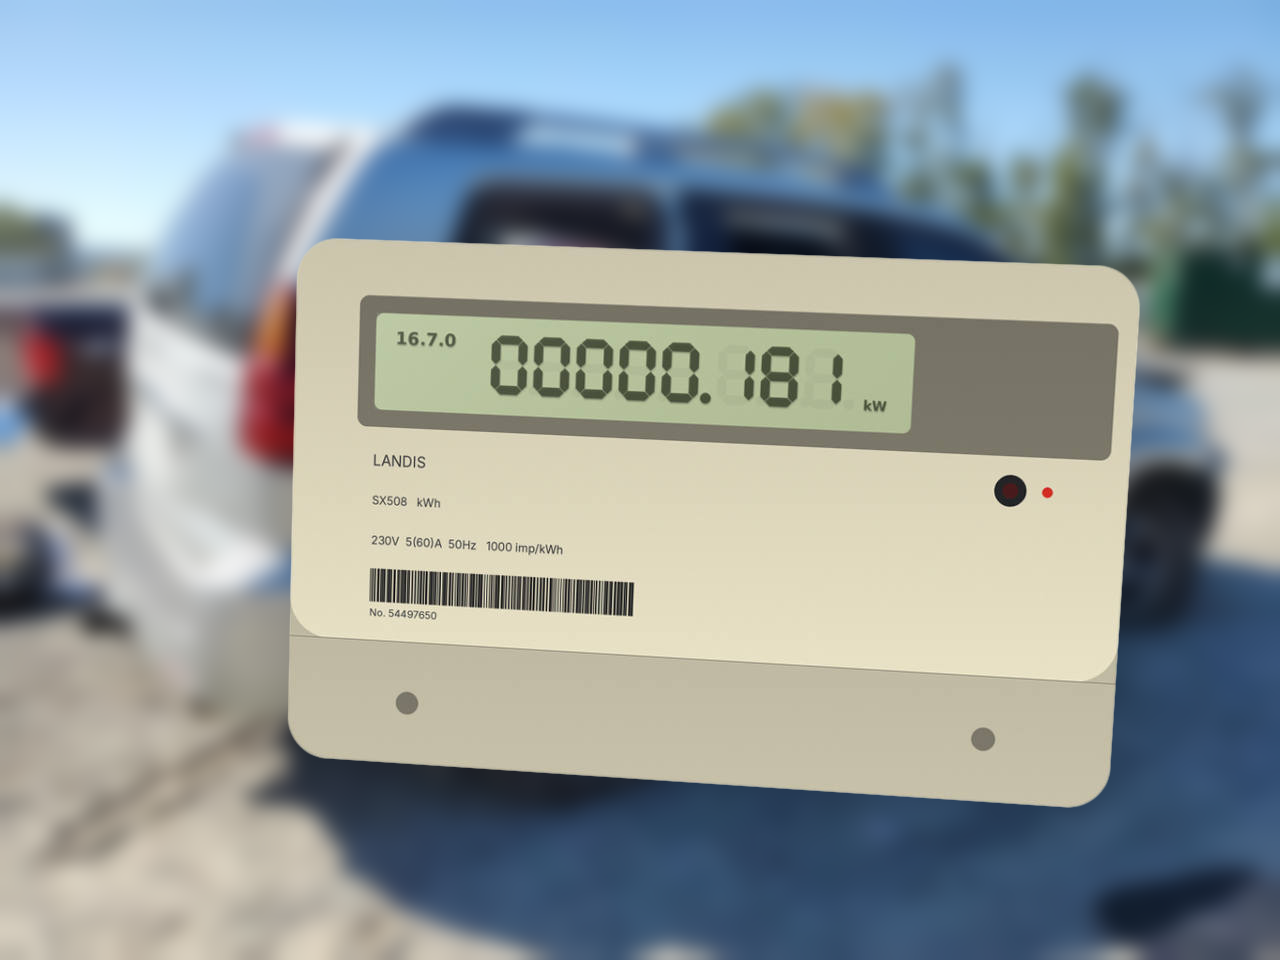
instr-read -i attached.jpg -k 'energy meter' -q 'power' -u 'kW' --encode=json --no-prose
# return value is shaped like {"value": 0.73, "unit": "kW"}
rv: {"value": 0.181, "unit": "kW"}
